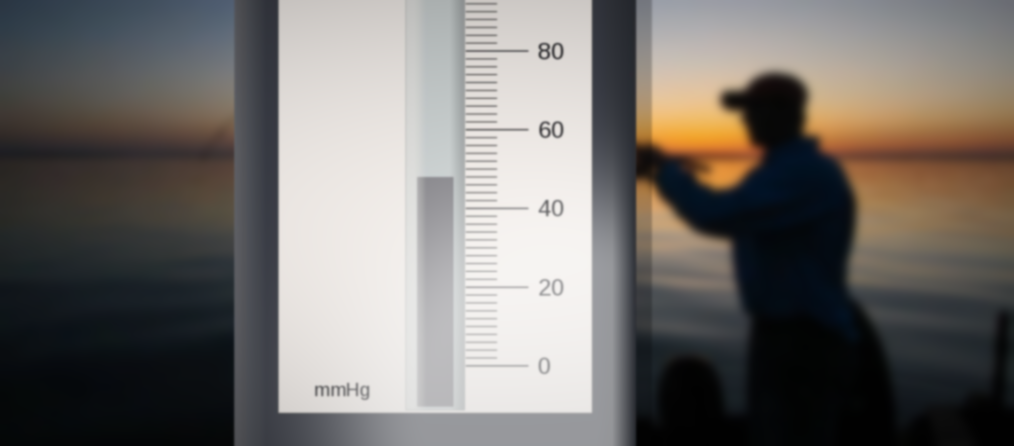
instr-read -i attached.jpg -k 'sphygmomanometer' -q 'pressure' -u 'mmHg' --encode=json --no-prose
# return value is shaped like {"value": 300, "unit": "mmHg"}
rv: {"value": 48, "unit": "mmHg"}
